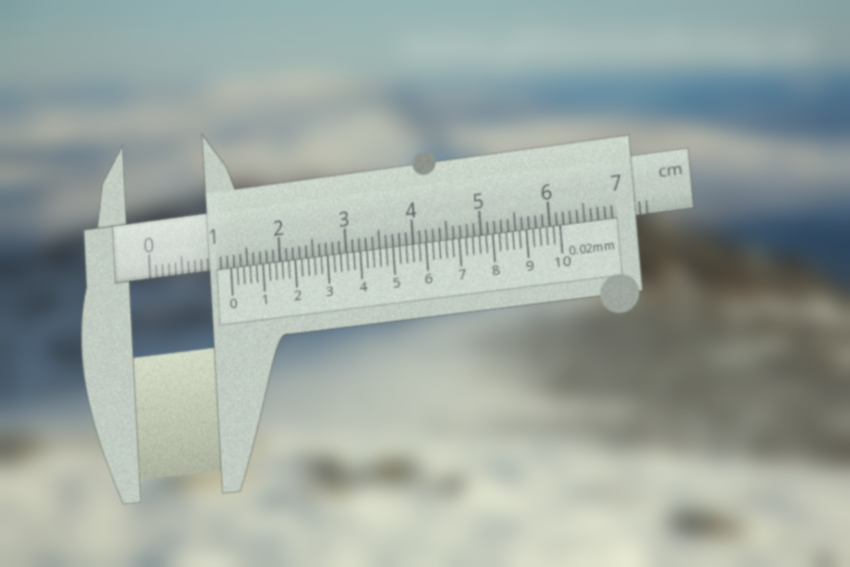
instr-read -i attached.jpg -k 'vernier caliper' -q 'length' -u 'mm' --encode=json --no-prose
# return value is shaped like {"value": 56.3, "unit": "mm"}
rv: {"value": 12.5, "unit": "mm"}
